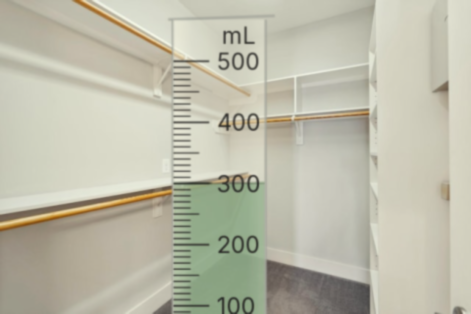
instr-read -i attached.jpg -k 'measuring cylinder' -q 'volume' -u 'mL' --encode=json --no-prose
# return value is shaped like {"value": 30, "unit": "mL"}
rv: {"value": 300, "unit": "mL"}
